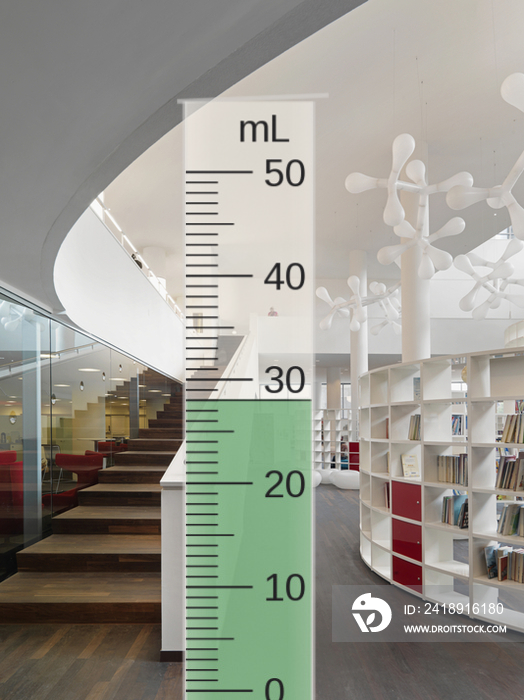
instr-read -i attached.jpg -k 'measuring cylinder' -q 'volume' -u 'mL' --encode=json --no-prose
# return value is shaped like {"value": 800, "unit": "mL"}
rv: {"value": 28, "unit": "mL"}
